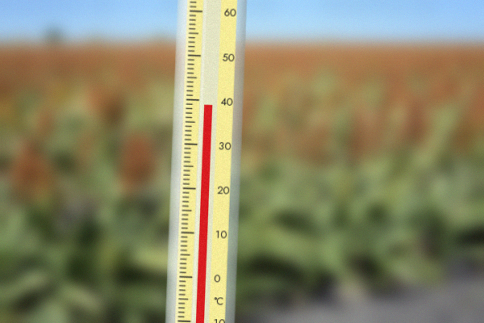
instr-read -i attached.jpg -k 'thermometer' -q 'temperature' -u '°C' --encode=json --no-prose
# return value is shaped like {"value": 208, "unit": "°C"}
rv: {"value": 39, "unit": "°C"}
